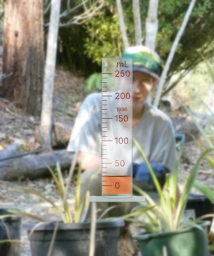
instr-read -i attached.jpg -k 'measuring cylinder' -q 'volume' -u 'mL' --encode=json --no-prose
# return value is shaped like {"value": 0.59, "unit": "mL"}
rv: {"value": 20, "unit": "mL"}
